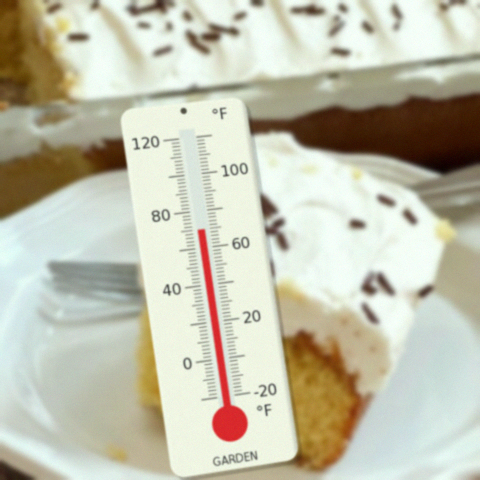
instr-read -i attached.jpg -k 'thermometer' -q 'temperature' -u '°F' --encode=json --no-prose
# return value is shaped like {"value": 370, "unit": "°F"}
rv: {"value": 70, "unit": "°F"}
